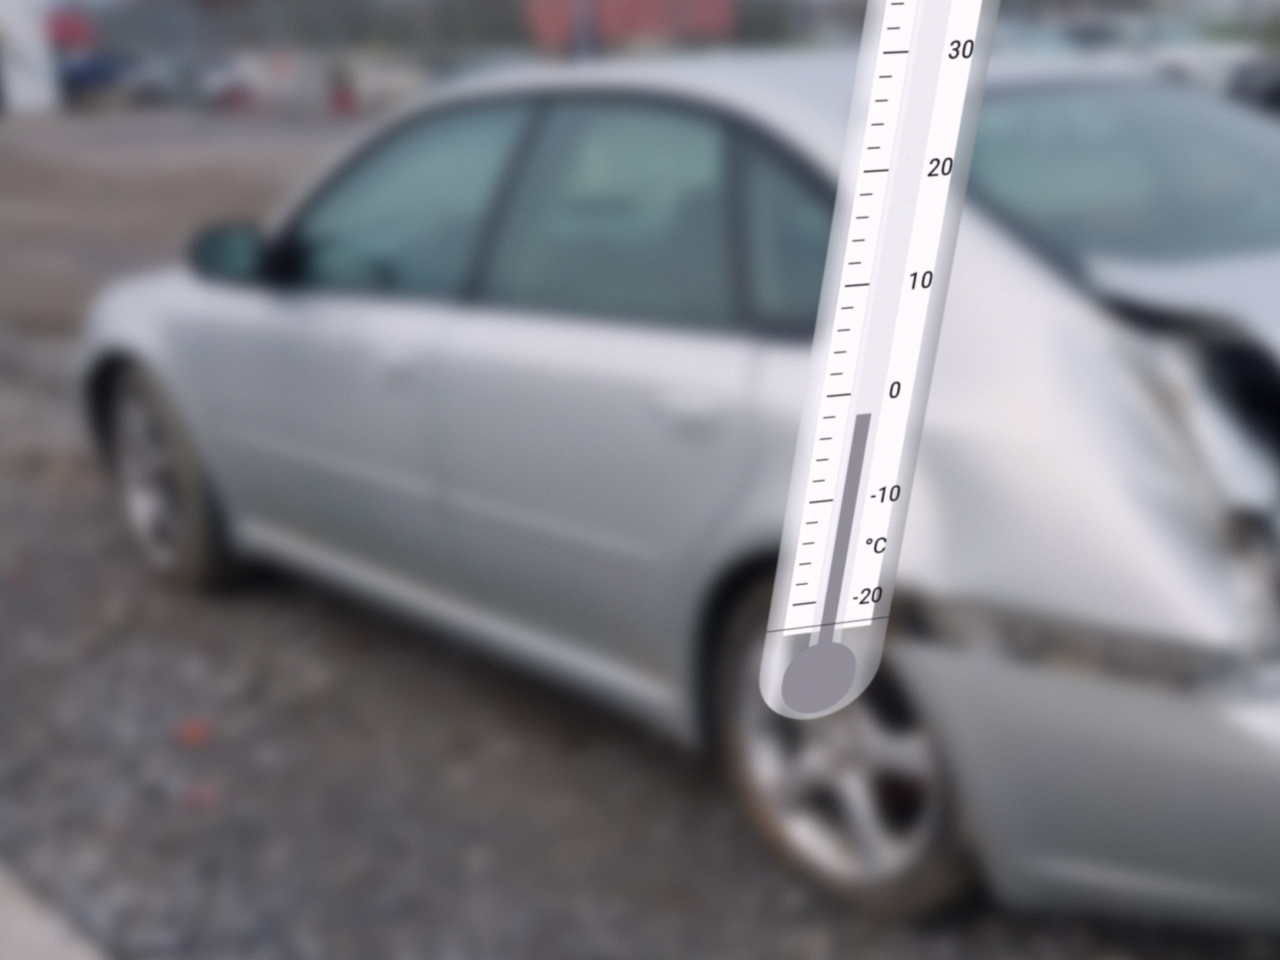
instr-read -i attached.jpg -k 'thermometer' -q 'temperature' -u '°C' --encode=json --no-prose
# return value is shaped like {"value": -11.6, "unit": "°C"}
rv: {"value": -2, "unit": "°C"}
